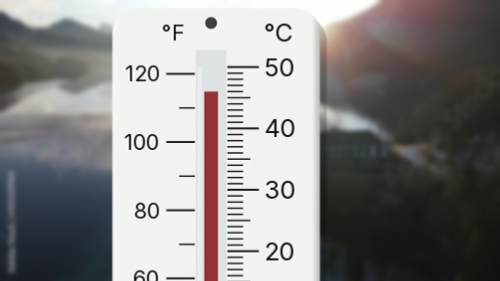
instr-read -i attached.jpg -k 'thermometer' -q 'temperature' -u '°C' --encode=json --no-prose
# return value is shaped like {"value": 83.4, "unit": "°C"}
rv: {"value": 46, "unit": "°C"}
